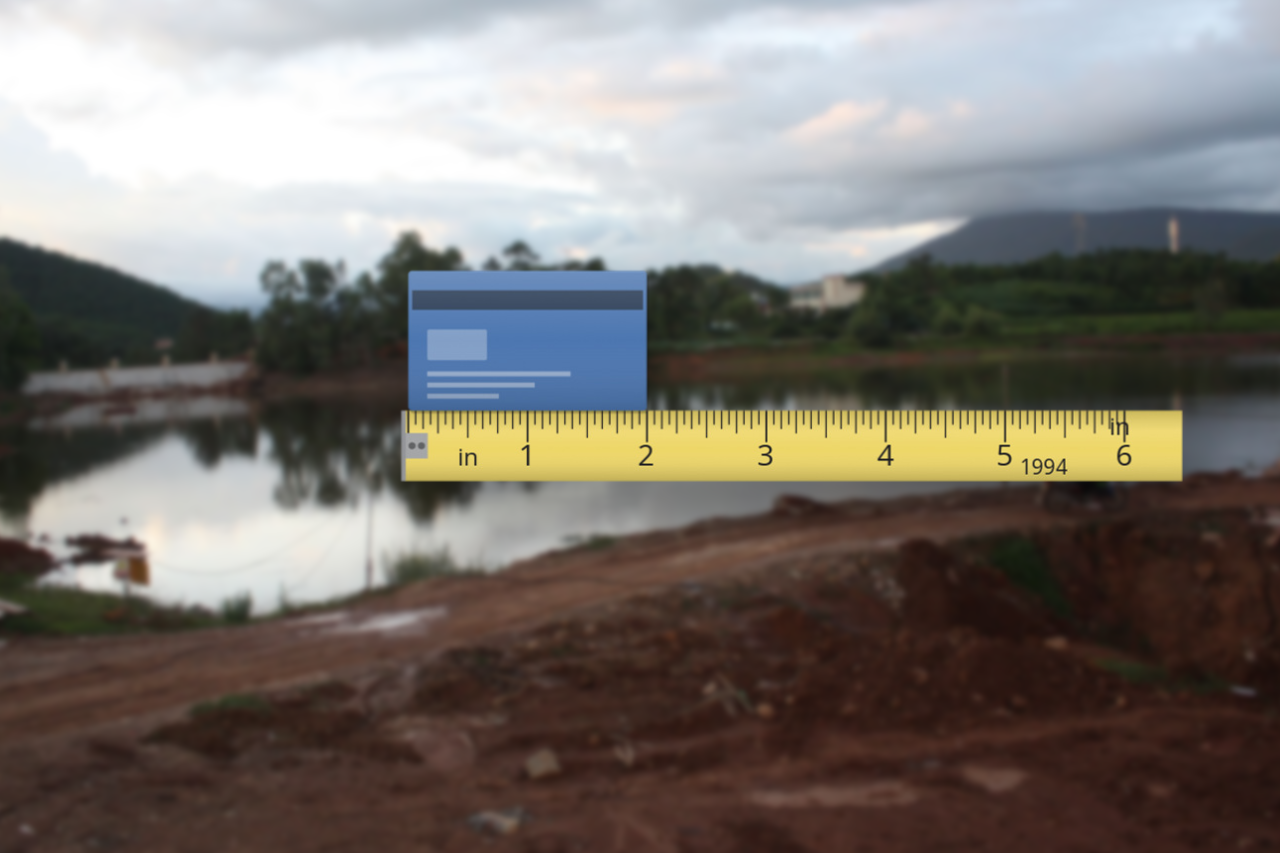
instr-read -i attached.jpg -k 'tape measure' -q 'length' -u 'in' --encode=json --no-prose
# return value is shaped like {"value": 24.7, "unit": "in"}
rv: {"value": 2, "unit": "in"}
